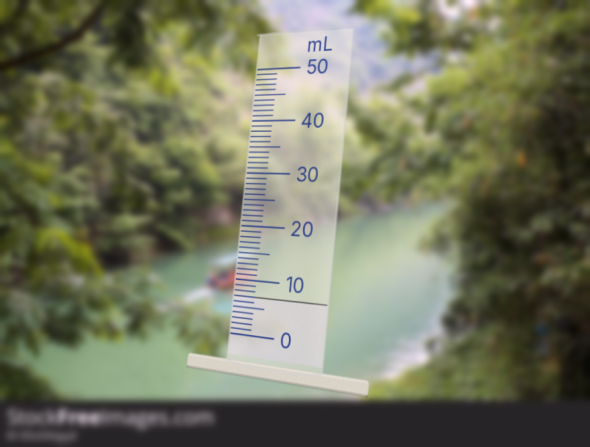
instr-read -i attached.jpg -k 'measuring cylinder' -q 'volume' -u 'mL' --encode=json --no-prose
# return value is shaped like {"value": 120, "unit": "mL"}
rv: {"value": 7, "unit": "mL"}
